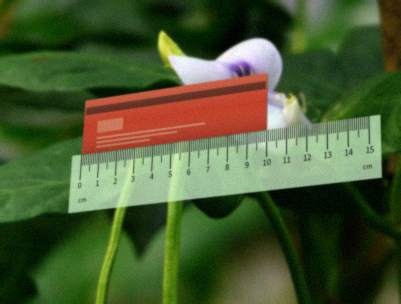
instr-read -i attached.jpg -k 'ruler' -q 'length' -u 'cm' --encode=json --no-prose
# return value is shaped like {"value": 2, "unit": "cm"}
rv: {"value": 10, "unit": "cm"}
